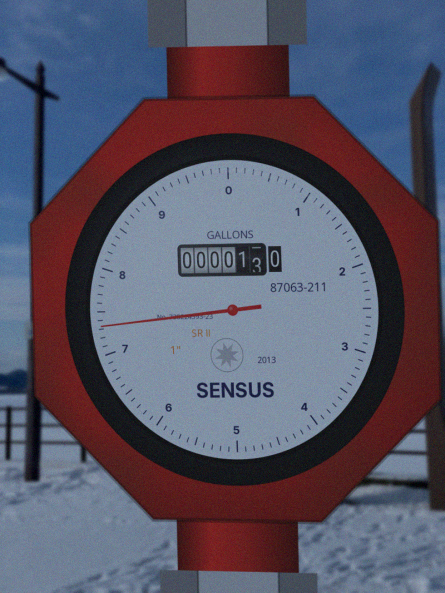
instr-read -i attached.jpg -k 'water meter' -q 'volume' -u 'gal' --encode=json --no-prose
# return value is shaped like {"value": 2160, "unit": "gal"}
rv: {"value": 127.3, "unit": "gal"}
